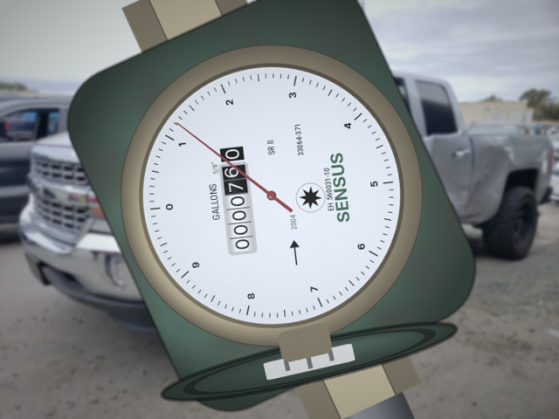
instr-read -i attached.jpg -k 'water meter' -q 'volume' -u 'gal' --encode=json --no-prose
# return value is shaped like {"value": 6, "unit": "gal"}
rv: {"value": 761.2, "unit": "gal"}
